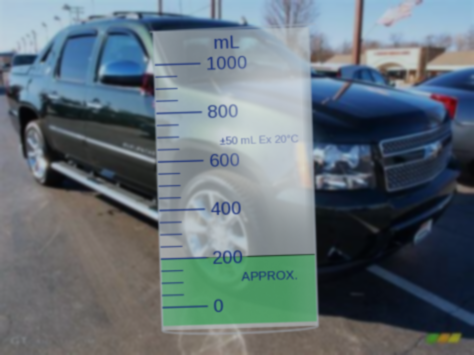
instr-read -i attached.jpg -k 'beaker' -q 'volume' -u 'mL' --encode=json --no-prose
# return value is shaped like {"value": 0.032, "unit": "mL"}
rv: {"value": 200, "unit": "mL"}
